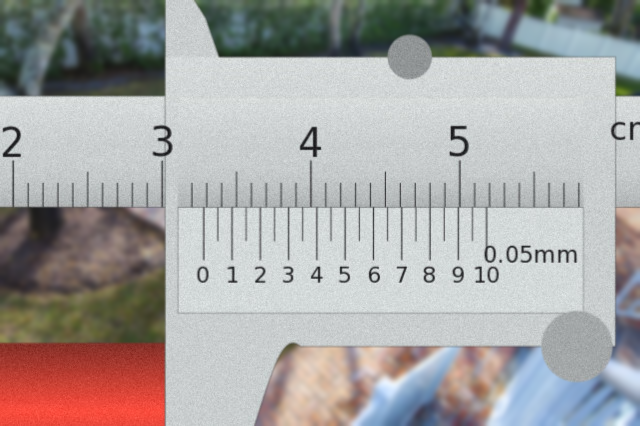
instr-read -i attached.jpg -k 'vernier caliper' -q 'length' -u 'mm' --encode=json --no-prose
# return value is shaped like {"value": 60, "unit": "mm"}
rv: {"value": 32.8, "unit": "mm"}
